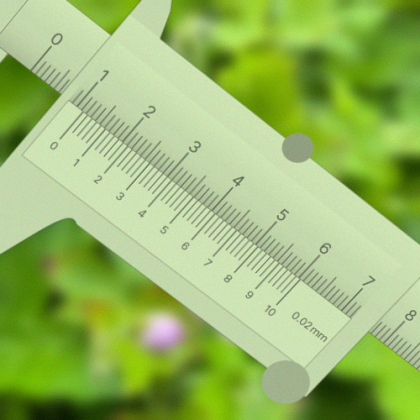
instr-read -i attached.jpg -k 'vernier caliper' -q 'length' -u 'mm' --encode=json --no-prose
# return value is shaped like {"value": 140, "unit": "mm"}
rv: {"value": 11.4, "unit": "mm"}
